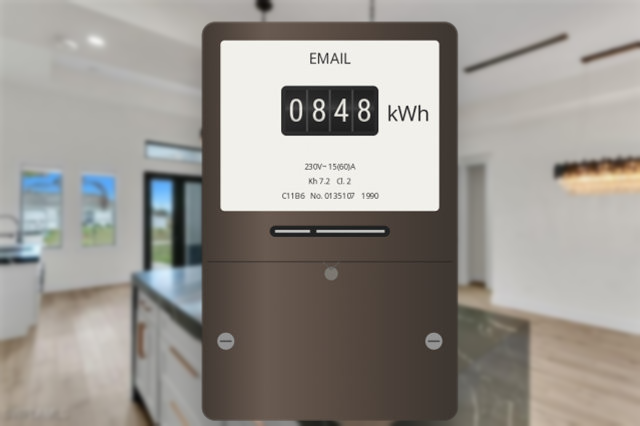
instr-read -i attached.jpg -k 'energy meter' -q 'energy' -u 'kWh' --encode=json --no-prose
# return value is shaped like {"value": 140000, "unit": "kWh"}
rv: {"value": 848, "unit": "kWh"}
